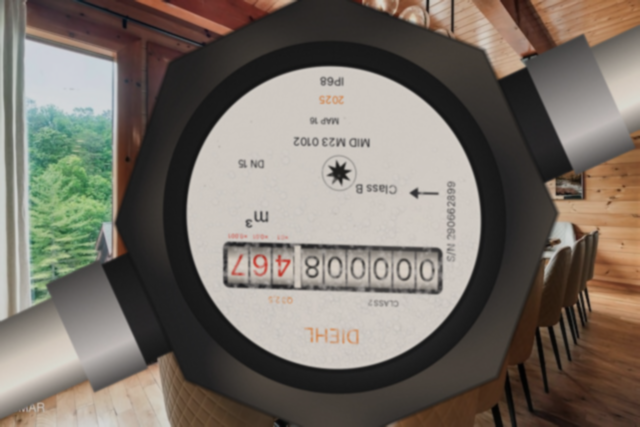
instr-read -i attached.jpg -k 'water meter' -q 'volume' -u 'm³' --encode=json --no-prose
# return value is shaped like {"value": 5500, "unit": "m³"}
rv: {"value": 8.467, "unit": "m³"}
